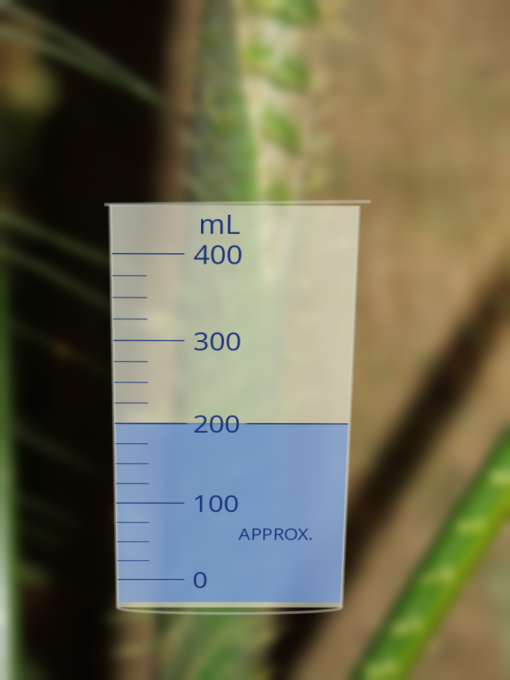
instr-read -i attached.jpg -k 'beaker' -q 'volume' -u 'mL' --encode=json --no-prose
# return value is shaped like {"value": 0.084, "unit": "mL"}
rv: {"value": 200, "unit": "mL"}
